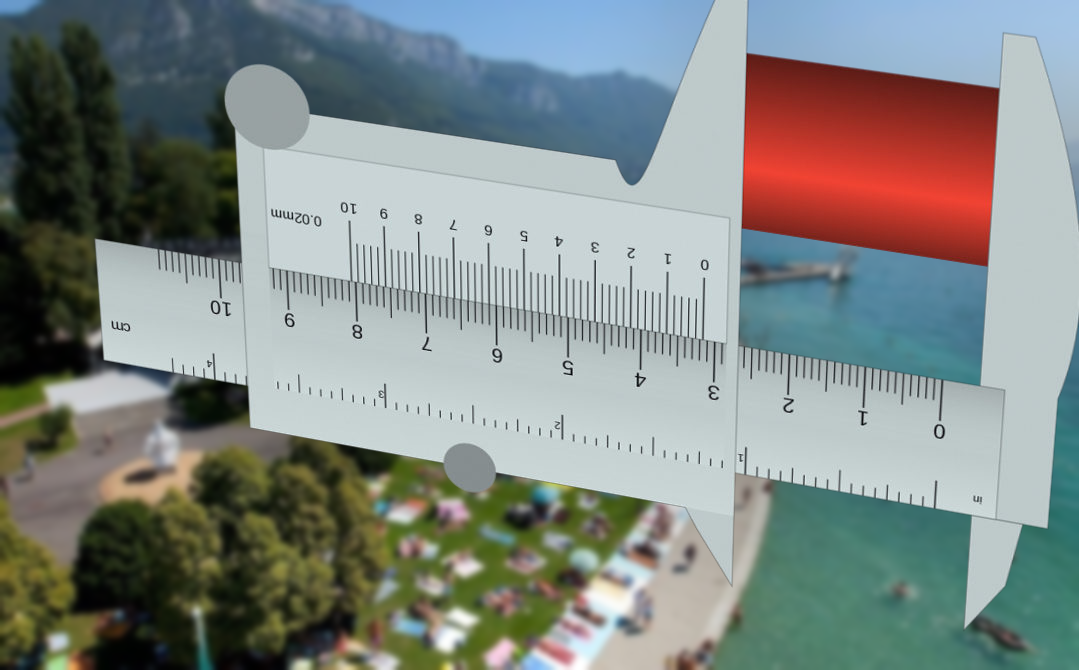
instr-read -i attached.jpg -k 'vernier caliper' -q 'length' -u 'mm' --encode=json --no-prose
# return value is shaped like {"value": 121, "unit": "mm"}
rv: {"value": 31.6, "unit": "mm"}
